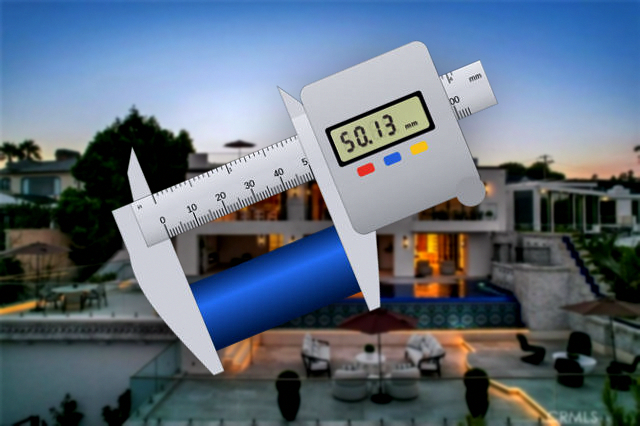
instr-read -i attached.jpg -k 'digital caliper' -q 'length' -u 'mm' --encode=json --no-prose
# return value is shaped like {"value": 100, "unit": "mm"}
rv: {"value": 50.13, "unit": "mm"}
